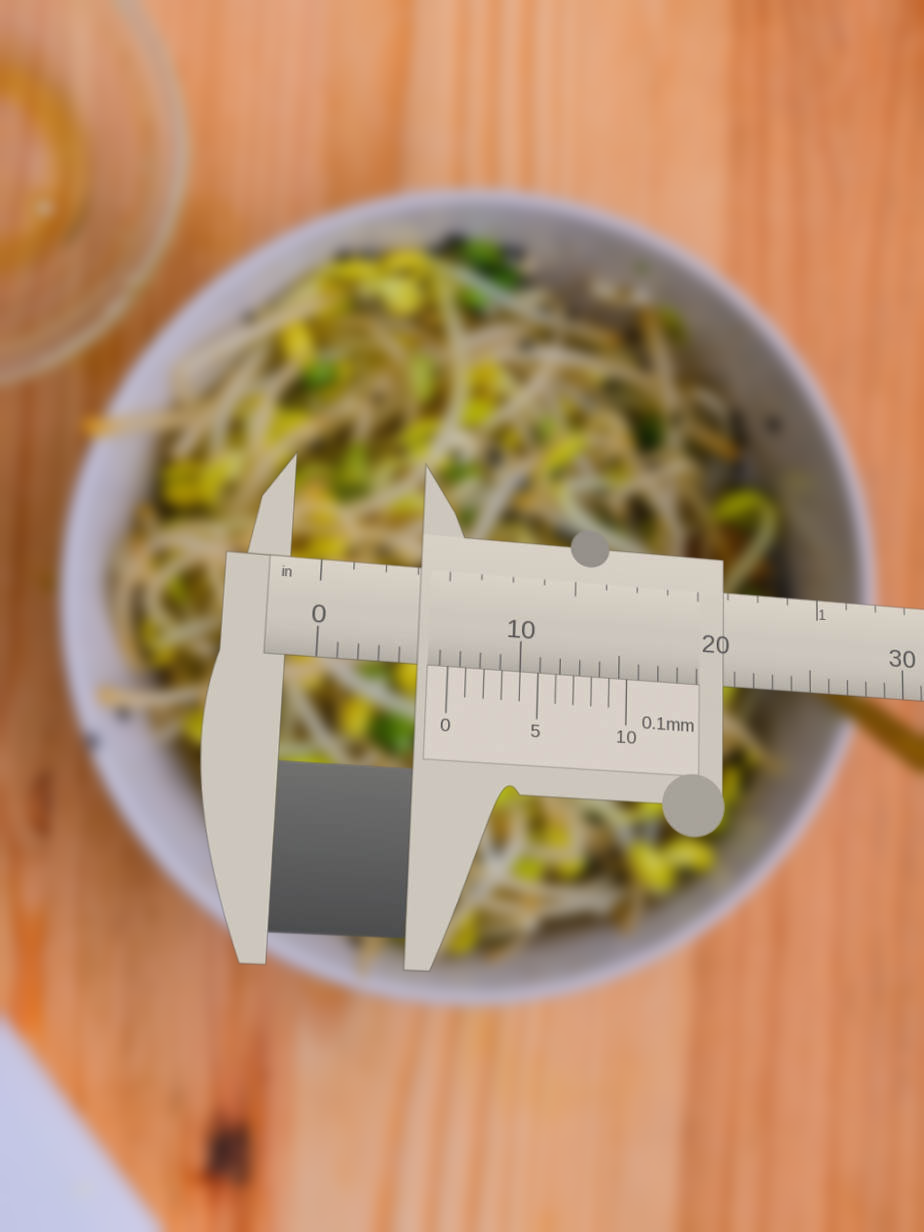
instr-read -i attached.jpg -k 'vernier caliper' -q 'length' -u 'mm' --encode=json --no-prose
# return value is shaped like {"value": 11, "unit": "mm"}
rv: {"value": 6.4, "unit": "mm"}
